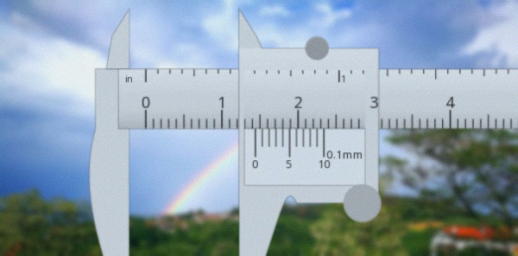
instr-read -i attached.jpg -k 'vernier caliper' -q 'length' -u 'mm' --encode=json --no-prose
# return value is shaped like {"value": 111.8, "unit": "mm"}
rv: {"value": 14.4, "unit": "mm"}
